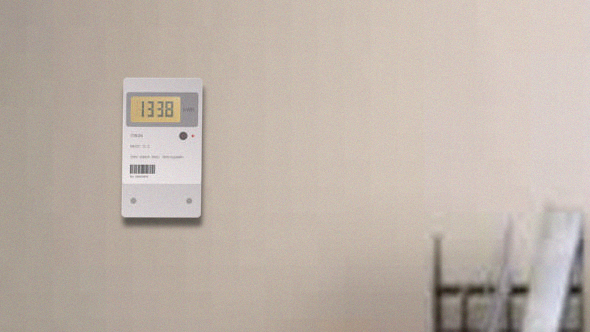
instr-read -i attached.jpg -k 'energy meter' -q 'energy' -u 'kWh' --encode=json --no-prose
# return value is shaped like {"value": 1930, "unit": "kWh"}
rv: {"value": 1338, "unit": "kWh"}
